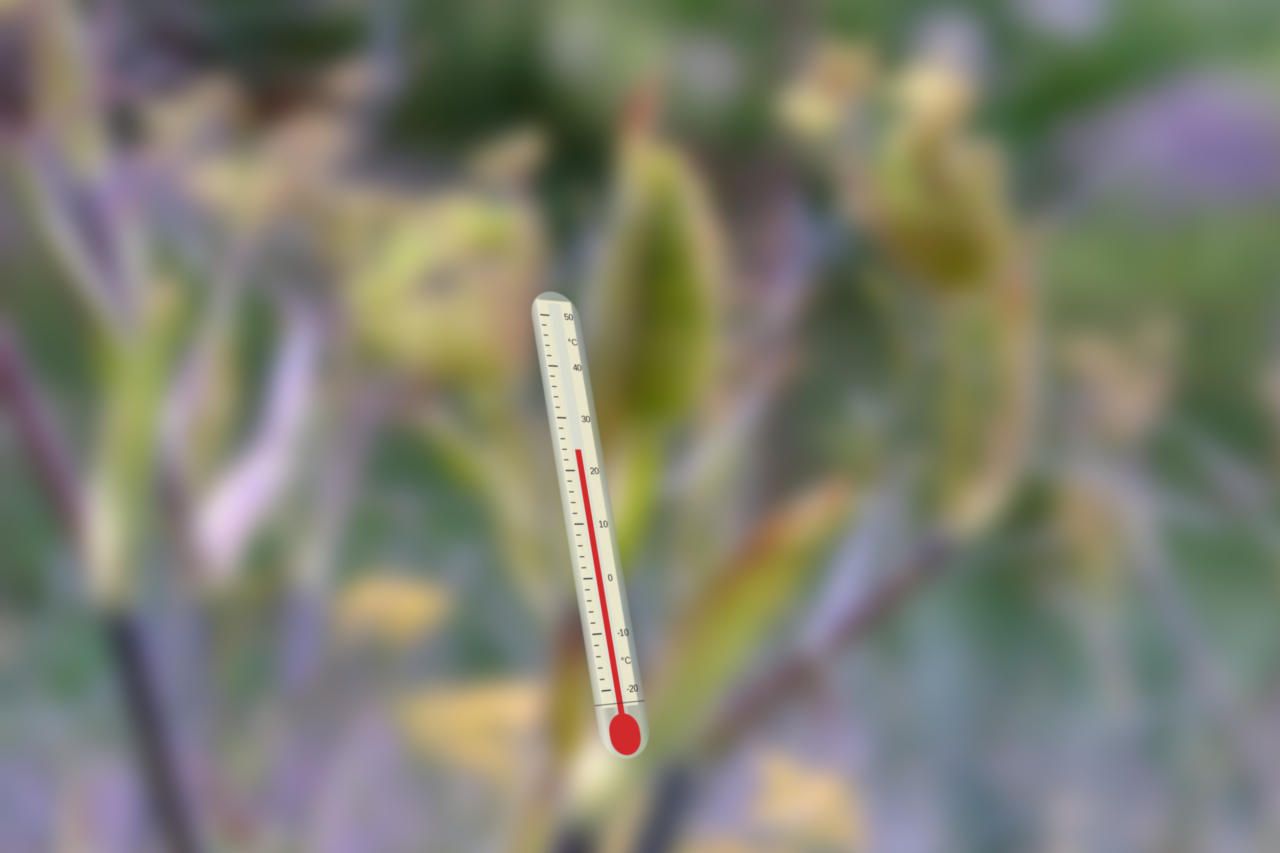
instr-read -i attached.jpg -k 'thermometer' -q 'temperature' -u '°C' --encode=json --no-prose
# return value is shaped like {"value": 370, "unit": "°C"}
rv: {"value": 24, "unit": "°C"}
